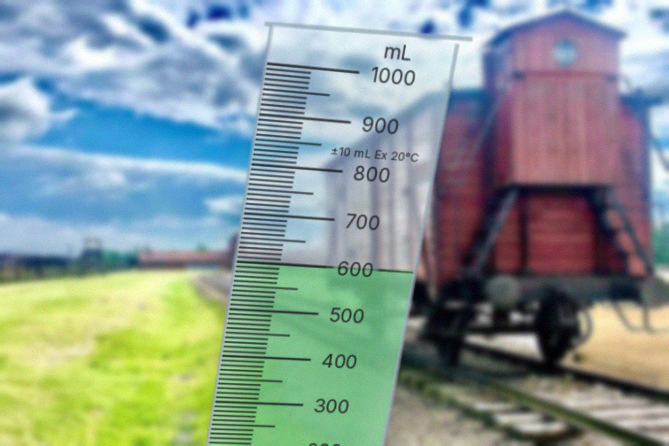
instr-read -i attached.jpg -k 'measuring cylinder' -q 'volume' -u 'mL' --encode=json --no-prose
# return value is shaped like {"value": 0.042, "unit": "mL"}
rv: {"value": 600, "unit": "mL"}
